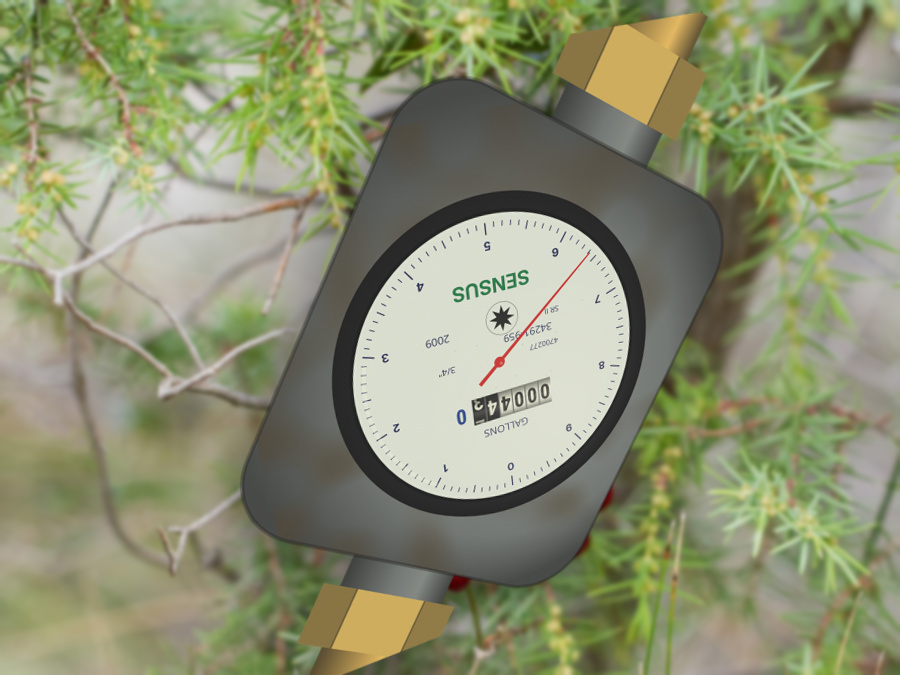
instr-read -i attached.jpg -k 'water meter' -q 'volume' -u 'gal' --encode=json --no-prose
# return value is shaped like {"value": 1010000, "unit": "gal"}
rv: {"value": 4426.4, "unit": "gal"}
